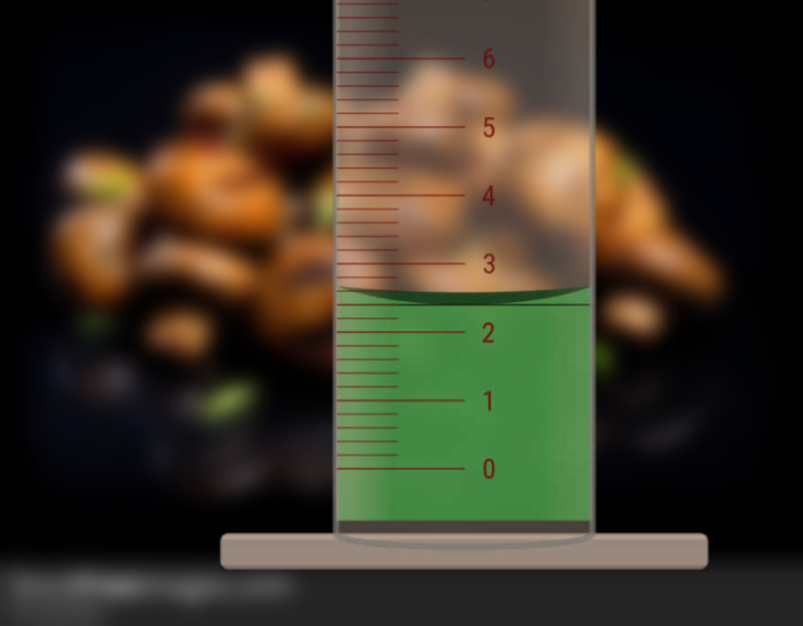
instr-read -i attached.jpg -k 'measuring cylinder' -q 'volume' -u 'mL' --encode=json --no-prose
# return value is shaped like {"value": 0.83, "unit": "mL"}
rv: {"value": 2.4, "unit": "mL"}
